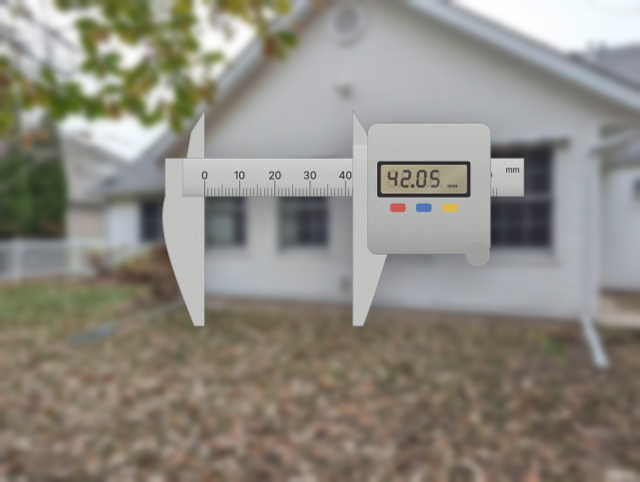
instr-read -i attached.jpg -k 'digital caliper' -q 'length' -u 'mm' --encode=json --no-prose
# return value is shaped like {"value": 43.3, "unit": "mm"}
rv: {"value": 42.05, "unit": "mm"}
